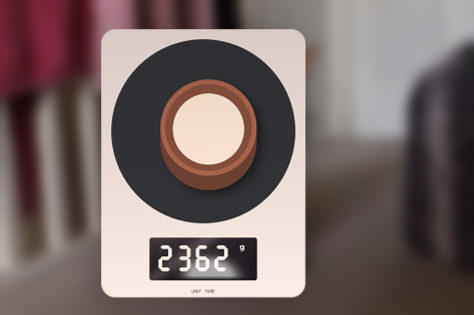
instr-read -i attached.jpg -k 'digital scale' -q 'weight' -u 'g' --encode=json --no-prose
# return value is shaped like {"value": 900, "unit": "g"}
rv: {"value": 2362, "unit": "g"}
